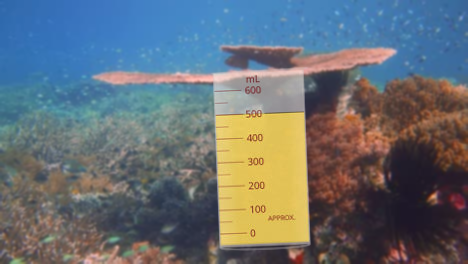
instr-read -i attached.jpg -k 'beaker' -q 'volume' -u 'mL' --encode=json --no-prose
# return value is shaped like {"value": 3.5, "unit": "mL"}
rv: {"value": 500, "unit": "mL"}
